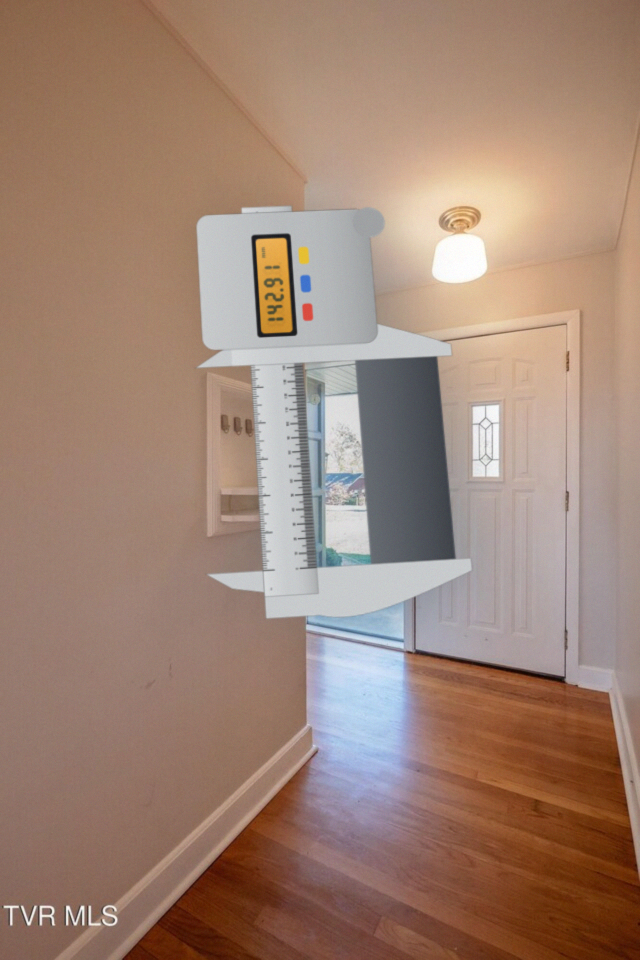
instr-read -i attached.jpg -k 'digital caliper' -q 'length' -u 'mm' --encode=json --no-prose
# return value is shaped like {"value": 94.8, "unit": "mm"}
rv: {"value": 142.91, "unit": "mm"}
